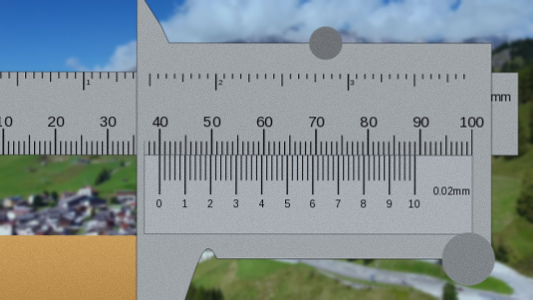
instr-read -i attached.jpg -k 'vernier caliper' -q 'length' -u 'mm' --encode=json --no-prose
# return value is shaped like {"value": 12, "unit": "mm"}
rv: {"value": 40.0, "unit": "mm"}
